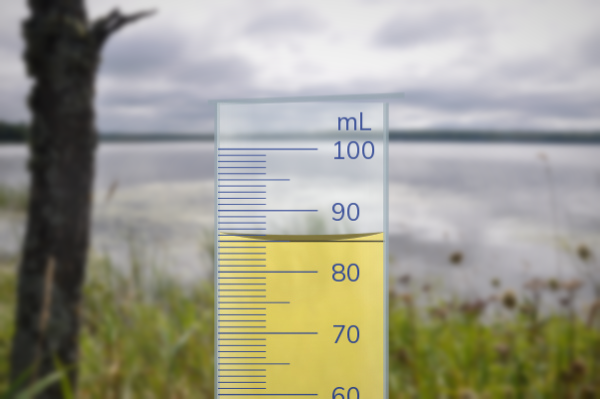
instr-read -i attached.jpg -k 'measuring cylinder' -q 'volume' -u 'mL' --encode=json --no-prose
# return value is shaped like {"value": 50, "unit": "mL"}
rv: {"value": 85, "unit": "mL"}
